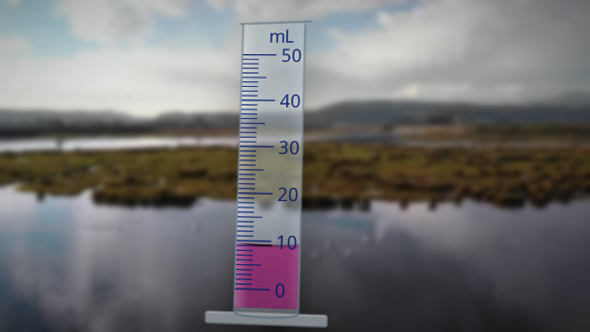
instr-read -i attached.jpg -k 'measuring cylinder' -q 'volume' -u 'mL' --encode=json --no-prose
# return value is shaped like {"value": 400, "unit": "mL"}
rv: {"value": 9, "unit": "mL"}
